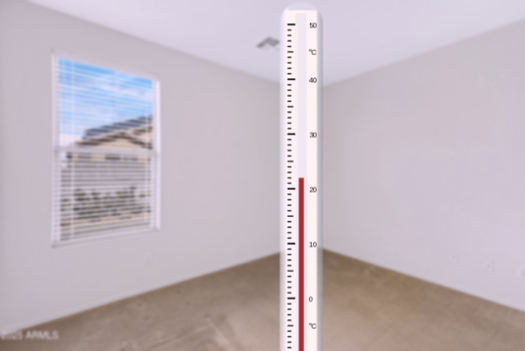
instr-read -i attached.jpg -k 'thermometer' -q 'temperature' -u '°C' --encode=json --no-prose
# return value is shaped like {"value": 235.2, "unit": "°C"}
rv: {"value": 22, "unit": "°C"}
